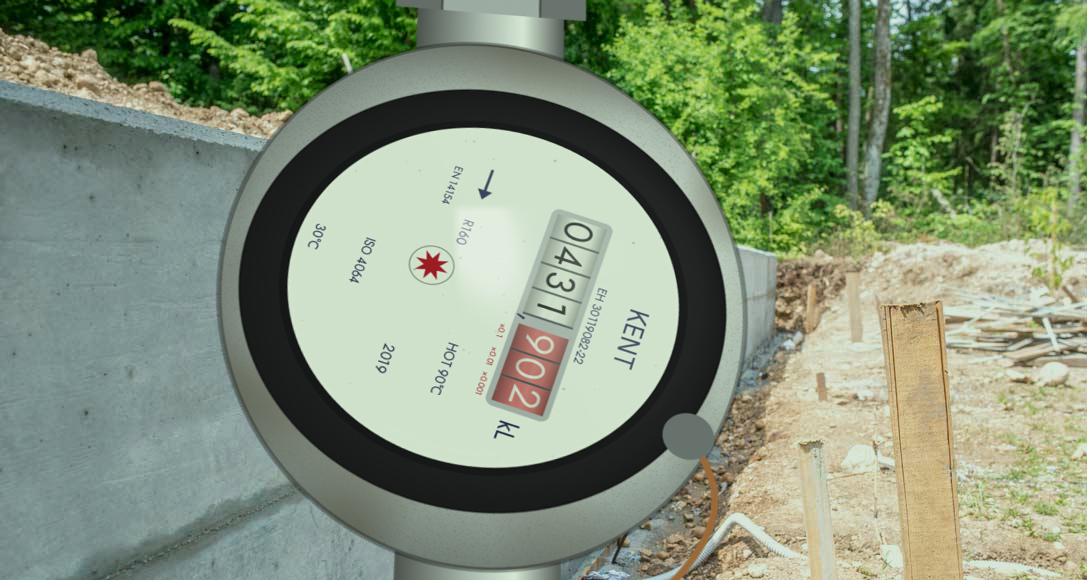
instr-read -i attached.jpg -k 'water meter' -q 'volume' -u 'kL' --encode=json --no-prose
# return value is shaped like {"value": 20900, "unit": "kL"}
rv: {"value": 431.902, "unit": "kL"}
